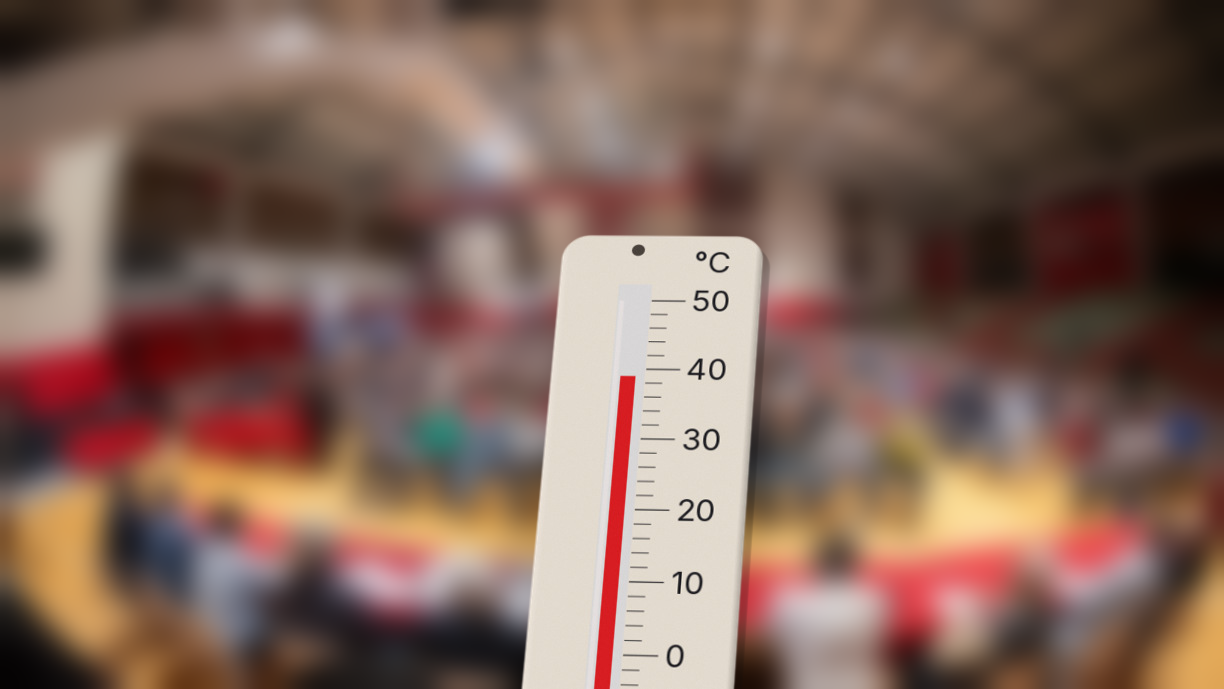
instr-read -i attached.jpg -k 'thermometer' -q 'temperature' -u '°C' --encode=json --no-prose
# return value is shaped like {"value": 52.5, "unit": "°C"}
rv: {"value": 39, "unit": "°C"}
